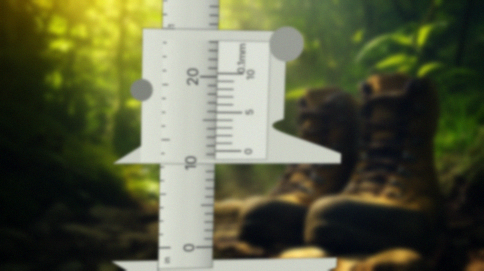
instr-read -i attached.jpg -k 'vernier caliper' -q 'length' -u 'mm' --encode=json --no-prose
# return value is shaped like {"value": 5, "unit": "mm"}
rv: {"value": 11.4, "unit": "mm"}
